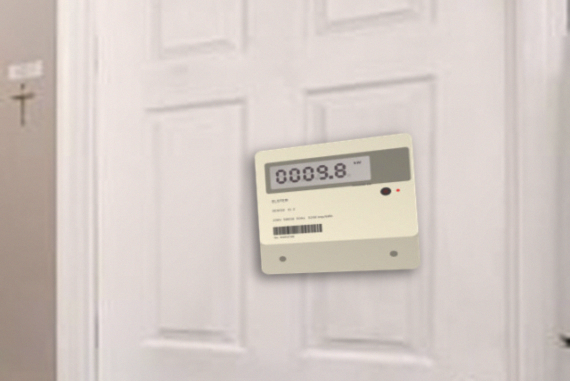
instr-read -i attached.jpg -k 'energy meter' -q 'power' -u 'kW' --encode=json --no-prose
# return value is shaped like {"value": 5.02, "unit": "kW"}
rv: {"value": 9.8, "unit": "kW"}
